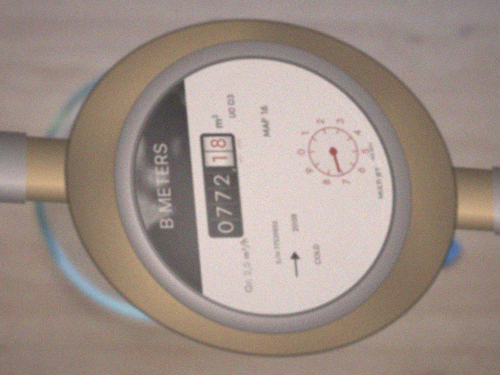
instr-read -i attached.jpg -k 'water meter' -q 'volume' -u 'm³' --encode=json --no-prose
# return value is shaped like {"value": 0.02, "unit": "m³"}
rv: {"value": 772.187, "unit": "m³"}
